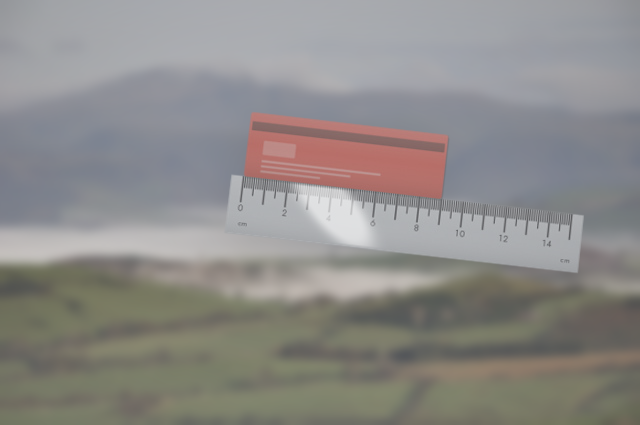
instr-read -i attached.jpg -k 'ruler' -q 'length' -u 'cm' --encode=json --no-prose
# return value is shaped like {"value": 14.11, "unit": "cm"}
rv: {"value": 9, "unit": "cm"}
